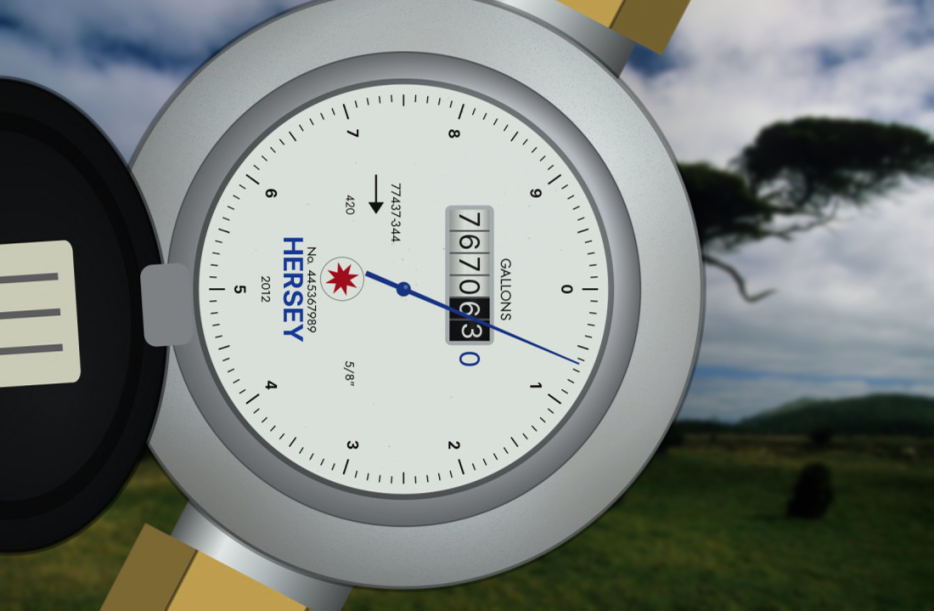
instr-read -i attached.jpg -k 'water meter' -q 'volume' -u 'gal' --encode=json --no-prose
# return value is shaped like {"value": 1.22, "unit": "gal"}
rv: {"value": 7670630.6, "unit": "gal"}
